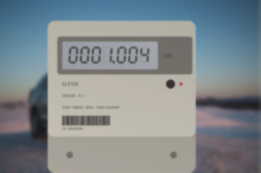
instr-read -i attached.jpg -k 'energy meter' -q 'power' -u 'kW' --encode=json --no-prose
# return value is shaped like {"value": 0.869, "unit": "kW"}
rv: {"value": 1.004, "unit": "kW"}
